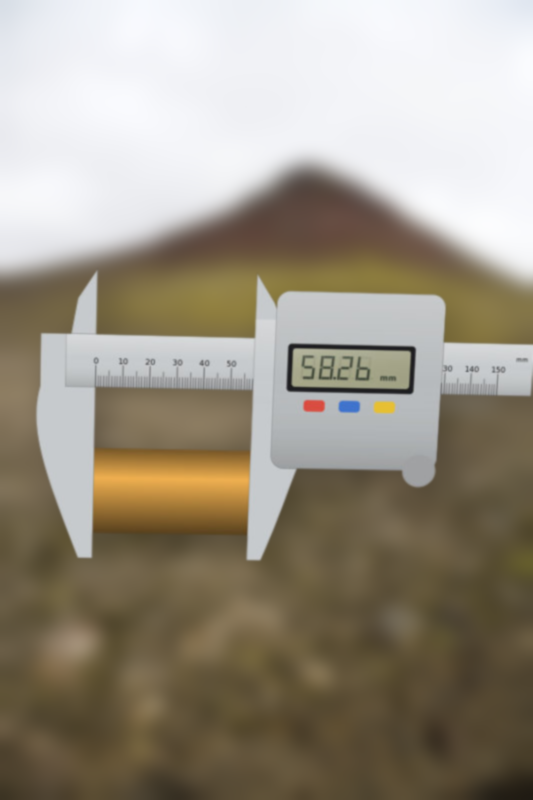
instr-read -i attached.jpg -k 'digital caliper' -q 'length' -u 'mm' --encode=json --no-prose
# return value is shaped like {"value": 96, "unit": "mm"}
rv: {"value": 58.26, "unit": "mm"}
